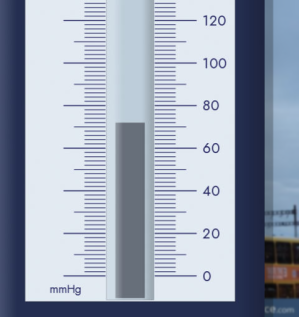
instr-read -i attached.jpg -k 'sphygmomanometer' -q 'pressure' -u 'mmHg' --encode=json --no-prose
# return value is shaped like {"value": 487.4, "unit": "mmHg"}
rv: {"value": 72, "unit": "mmHg"}
